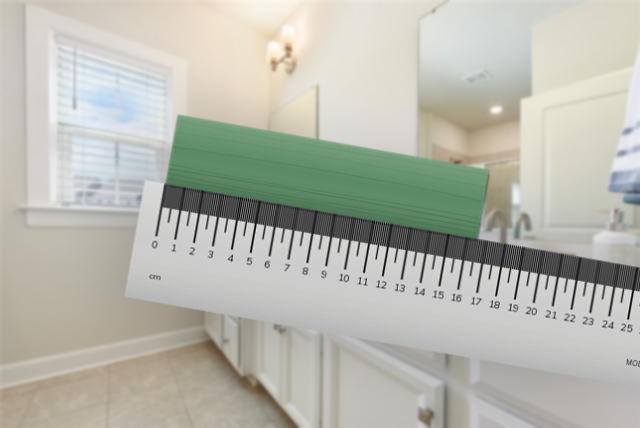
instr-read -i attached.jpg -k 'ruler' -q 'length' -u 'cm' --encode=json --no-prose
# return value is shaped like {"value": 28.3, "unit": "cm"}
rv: {"value": 16.5, "unit": "cm"}
